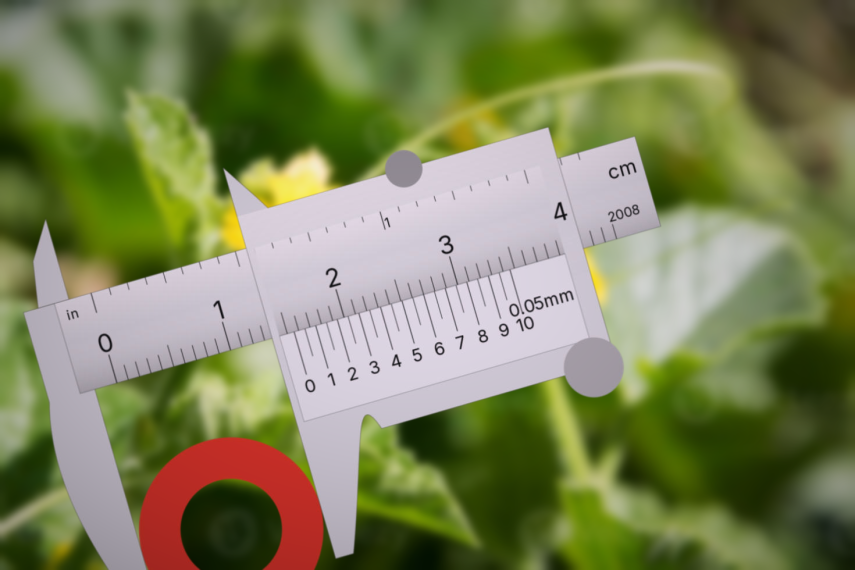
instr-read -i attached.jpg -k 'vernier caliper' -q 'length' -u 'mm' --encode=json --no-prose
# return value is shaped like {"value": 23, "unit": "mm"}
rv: {"value": 15.6, "unit": "mm"}
